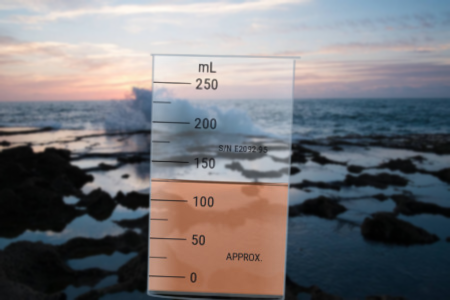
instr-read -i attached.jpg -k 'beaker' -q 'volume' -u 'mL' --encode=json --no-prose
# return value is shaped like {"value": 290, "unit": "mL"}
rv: {"value": 125, "unit": "mL"}
